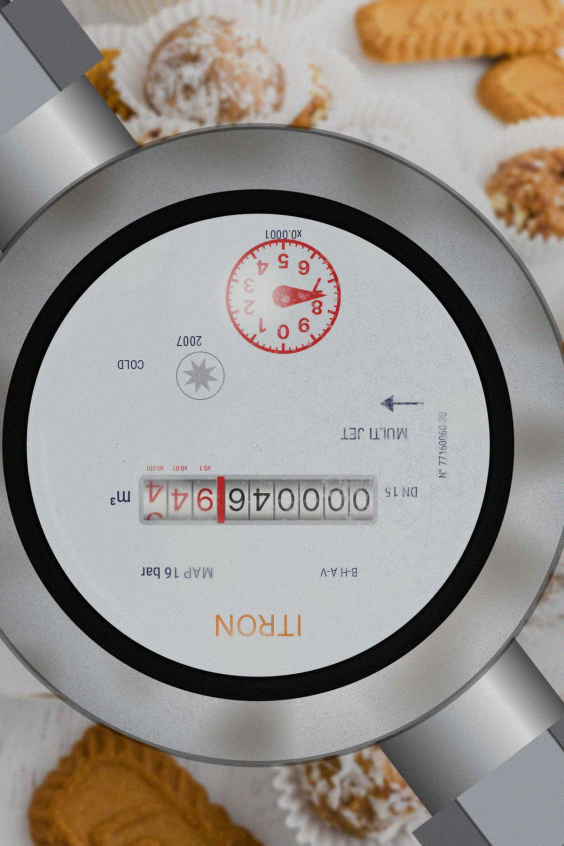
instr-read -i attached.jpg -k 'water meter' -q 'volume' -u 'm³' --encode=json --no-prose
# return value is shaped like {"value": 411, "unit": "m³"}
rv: {"value": 46.9437, "unit": "m³"}
